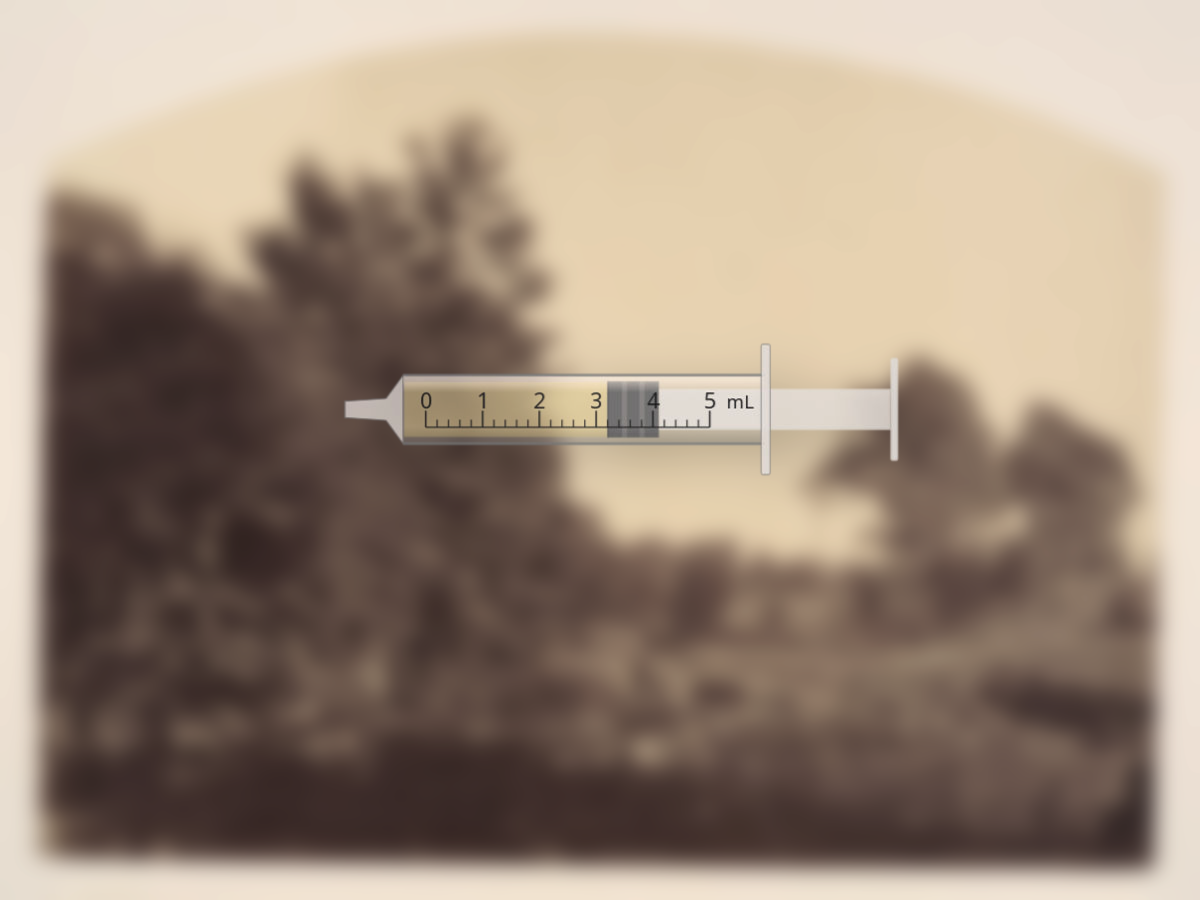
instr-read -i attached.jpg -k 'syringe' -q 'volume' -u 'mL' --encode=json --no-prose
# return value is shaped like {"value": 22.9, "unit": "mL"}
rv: {"value": 3.2, "unit": "mL"}
